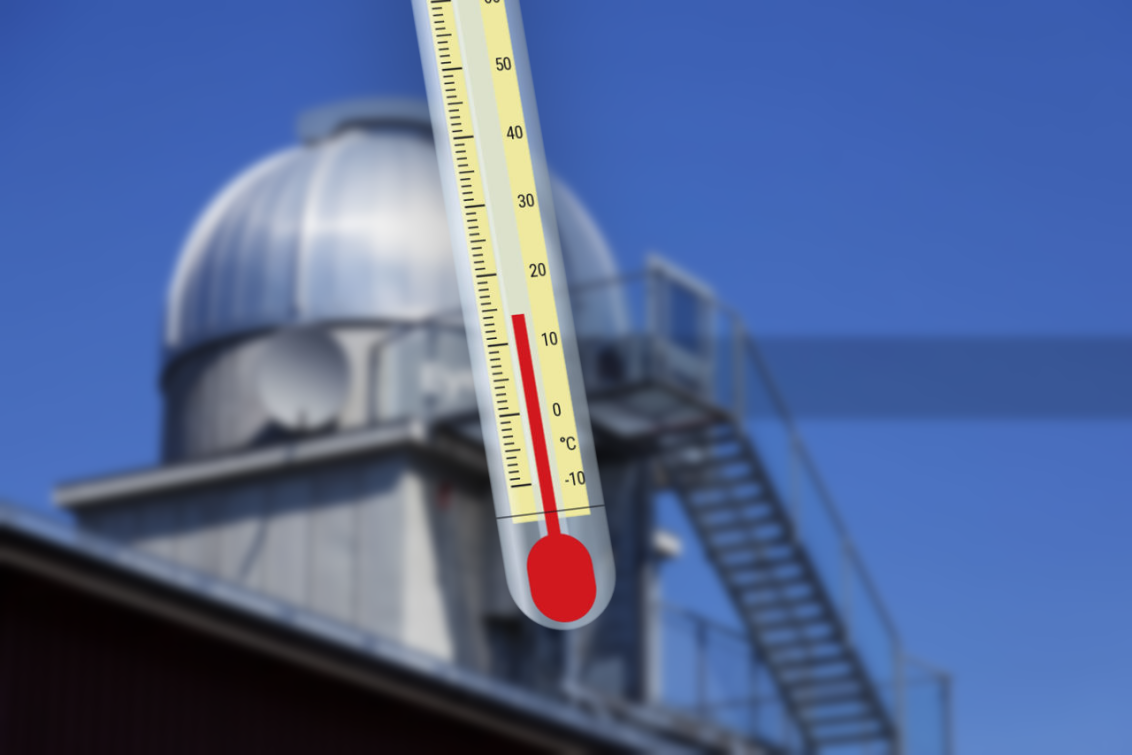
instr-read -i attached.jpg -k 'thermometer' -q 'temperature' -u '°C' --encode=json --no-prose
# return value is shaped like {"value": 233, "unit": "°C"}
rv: {"value": 14, "unit": "°C"}
